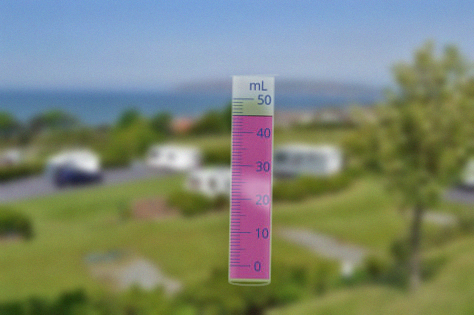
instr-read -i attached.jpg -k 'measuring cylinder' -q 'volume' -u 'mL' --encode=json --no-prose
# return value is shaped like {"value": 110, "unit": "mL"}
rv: {"value": 45, "unit": "mL"}
